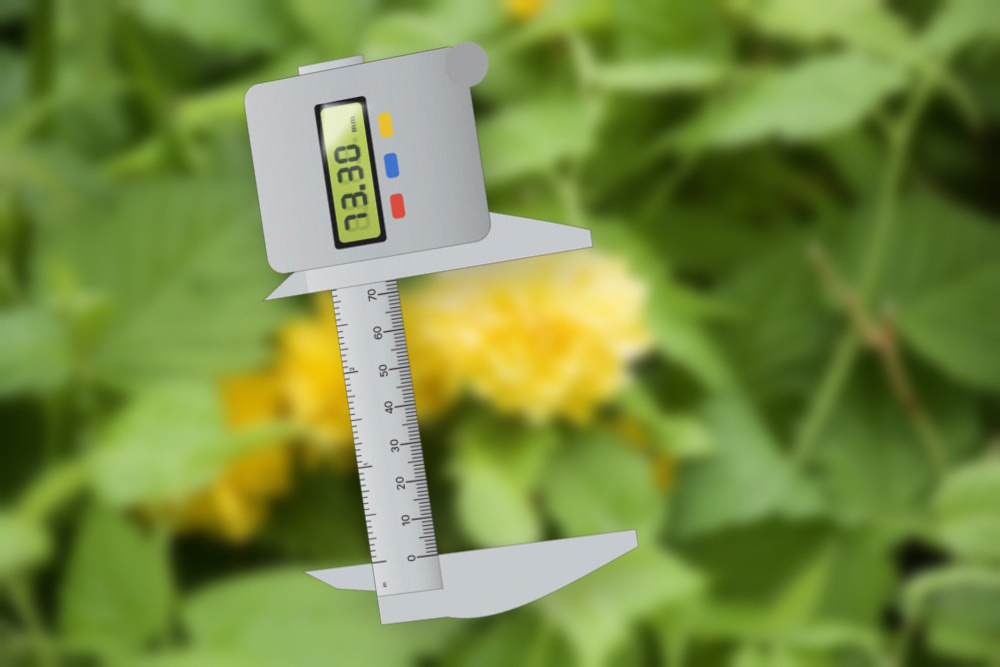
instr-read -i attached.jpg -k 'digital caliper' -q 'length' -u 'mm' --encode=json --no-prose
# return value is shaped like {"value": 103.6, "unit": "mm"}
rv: {"value": 73.30, "unit": "mm"}
